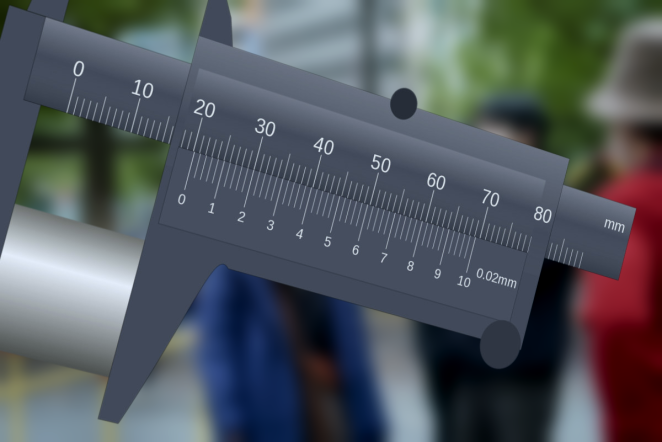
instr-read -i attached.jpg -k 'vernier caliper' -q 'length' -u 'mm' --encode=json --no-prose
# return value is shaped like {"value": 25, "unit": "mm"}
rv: {"value": 20.2, "unit": "mm"}
